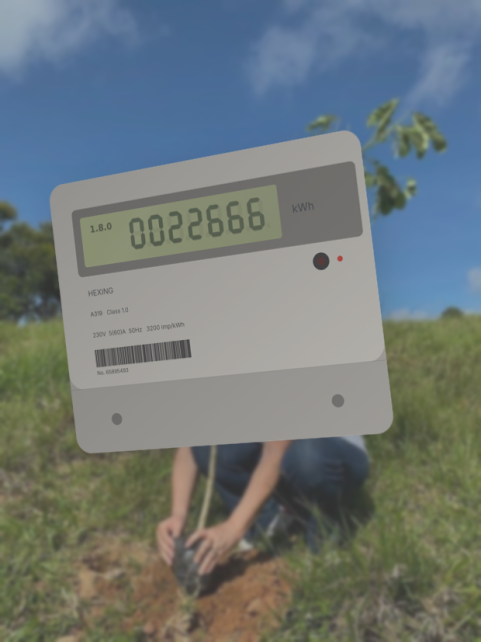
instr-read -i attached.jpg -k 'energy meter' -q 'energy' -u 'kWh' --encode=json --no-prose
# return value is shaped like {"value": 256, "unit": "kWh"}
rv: {"value": 22666, "unit": "kWh"}
